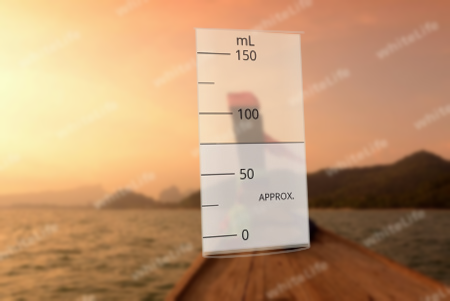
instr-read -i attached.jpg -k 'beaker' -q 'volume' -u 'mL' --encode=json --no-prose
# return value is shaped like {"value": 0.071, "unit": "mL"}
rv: {"value": 75, "unit": "mL"}
